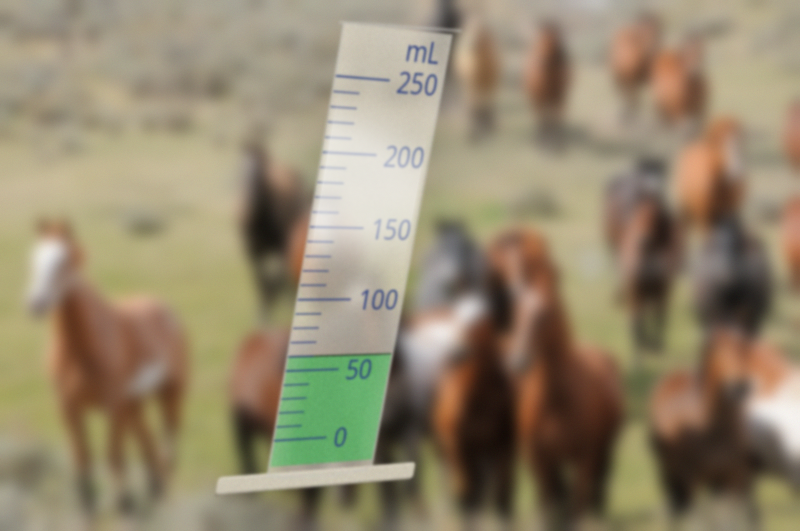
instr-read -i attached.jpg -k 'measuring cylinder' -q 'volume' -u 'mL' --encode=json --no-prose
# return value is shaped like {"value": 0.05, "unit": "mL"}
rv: {"value": 60, "unit": "mL"}
